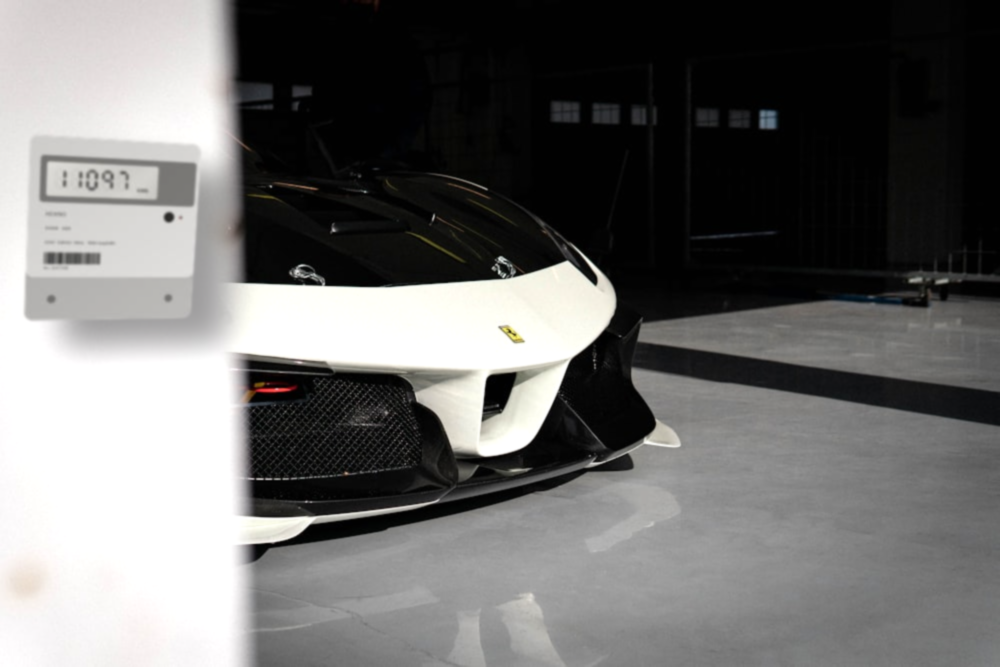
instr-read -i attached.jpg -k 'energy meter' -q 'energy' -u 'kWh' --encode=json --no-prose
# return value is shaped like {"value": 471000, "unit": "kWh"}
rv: {"value": 11097, "unit": "kWh"}
